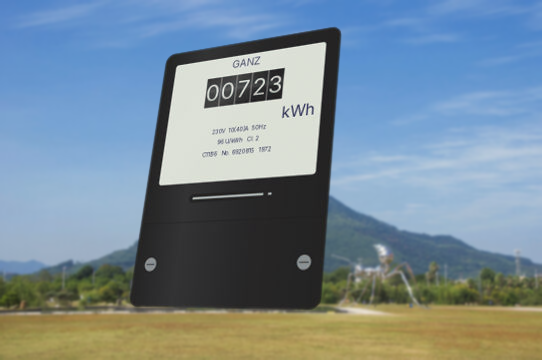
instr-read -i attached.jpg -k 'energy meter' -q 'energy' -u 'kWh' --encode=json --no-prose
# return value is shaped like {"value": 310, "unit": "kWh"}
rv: {"value": 723, "unit": "kWh"}
